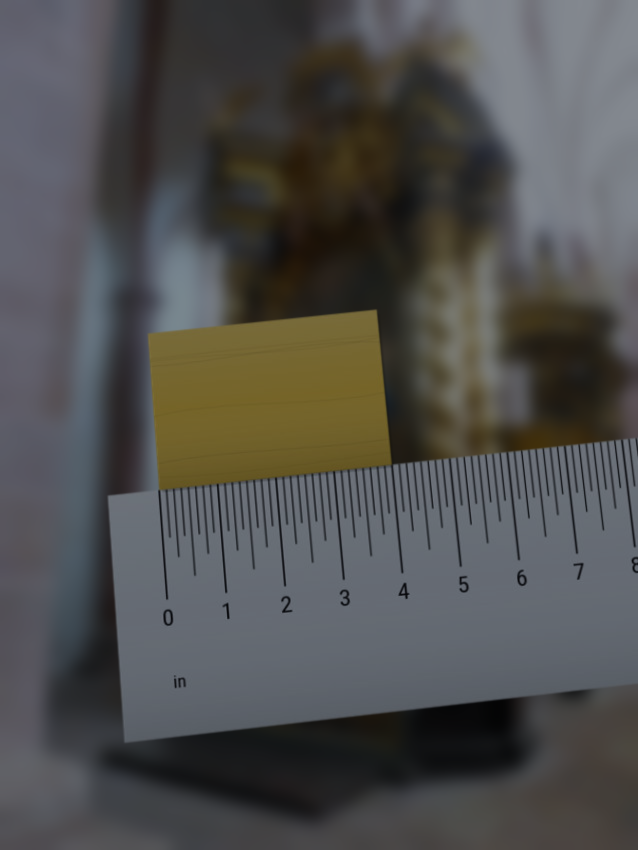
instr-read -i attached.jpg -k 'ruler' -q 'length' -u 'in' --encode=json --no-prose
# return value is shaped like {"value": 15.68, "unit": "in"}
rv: {"value": 4, "unit": "in"}
